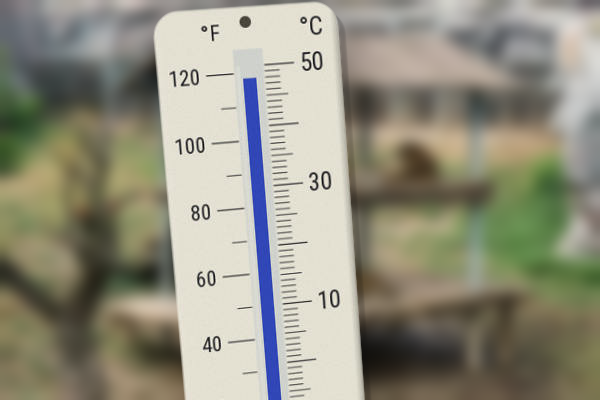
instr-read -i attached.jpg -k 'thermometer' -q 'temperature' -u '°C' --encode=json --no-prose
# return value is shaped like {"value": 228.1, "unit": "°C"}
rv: {"value": 48, "unit": "°C"}
